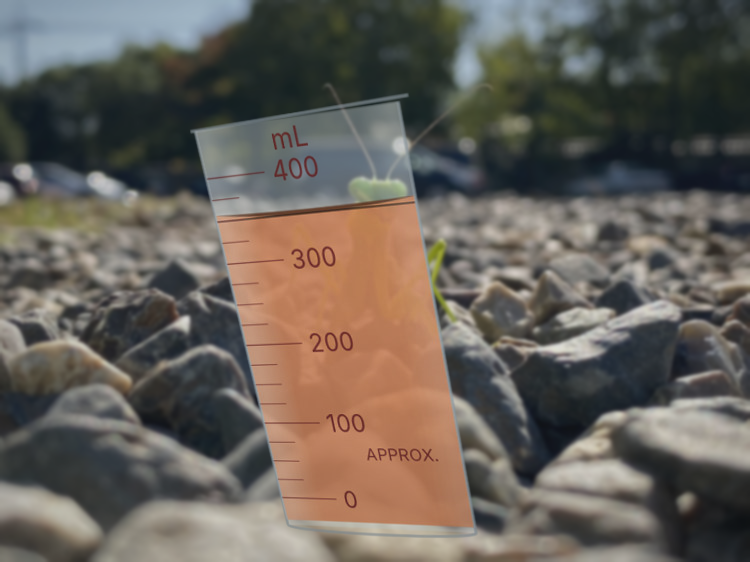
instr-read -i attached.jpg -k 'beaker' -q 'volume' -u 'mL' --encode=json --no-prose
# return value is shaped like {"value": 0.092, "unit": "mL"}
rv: {"value": 350, "unit": "mL"}
